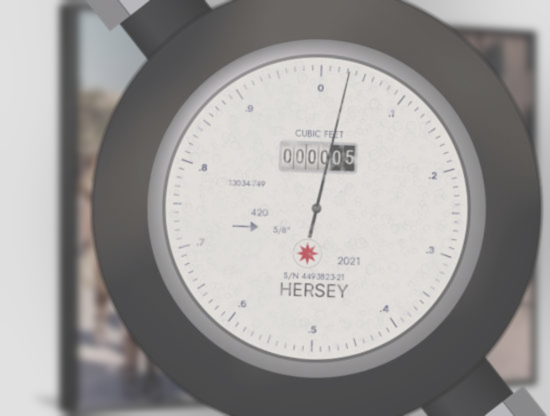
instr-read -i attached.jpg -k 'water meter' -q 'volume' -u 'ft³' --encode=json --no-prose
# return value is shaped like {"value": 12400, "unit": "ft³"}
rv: {"value": 5.03, "unit": "ft³"}
